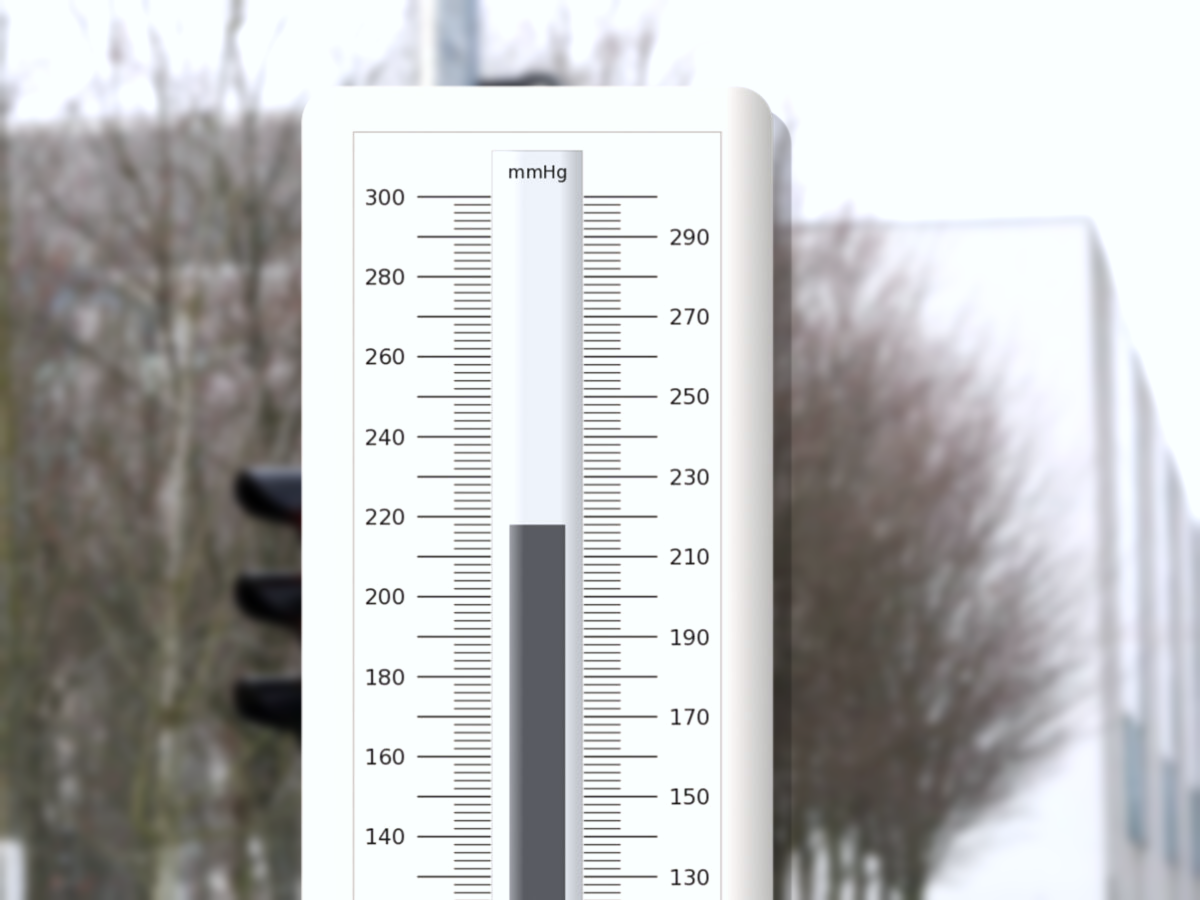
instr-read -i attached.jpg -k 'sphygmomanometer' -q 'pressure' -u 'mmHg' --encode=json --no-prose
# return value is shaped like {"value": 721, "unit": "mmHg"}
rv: {"value": 218, "unit": "mmHg"}
